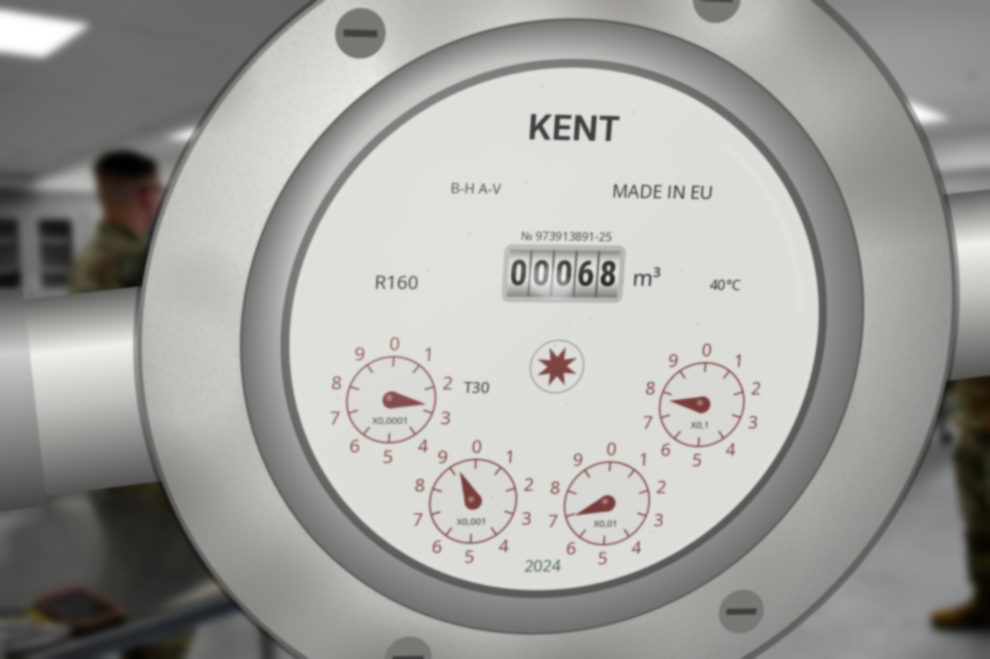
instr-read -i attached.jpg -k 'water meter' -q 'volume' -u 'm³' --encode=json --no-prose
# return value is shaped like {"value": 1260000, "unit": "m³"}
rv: {"value": 68.7692, "unit": "m³"}
